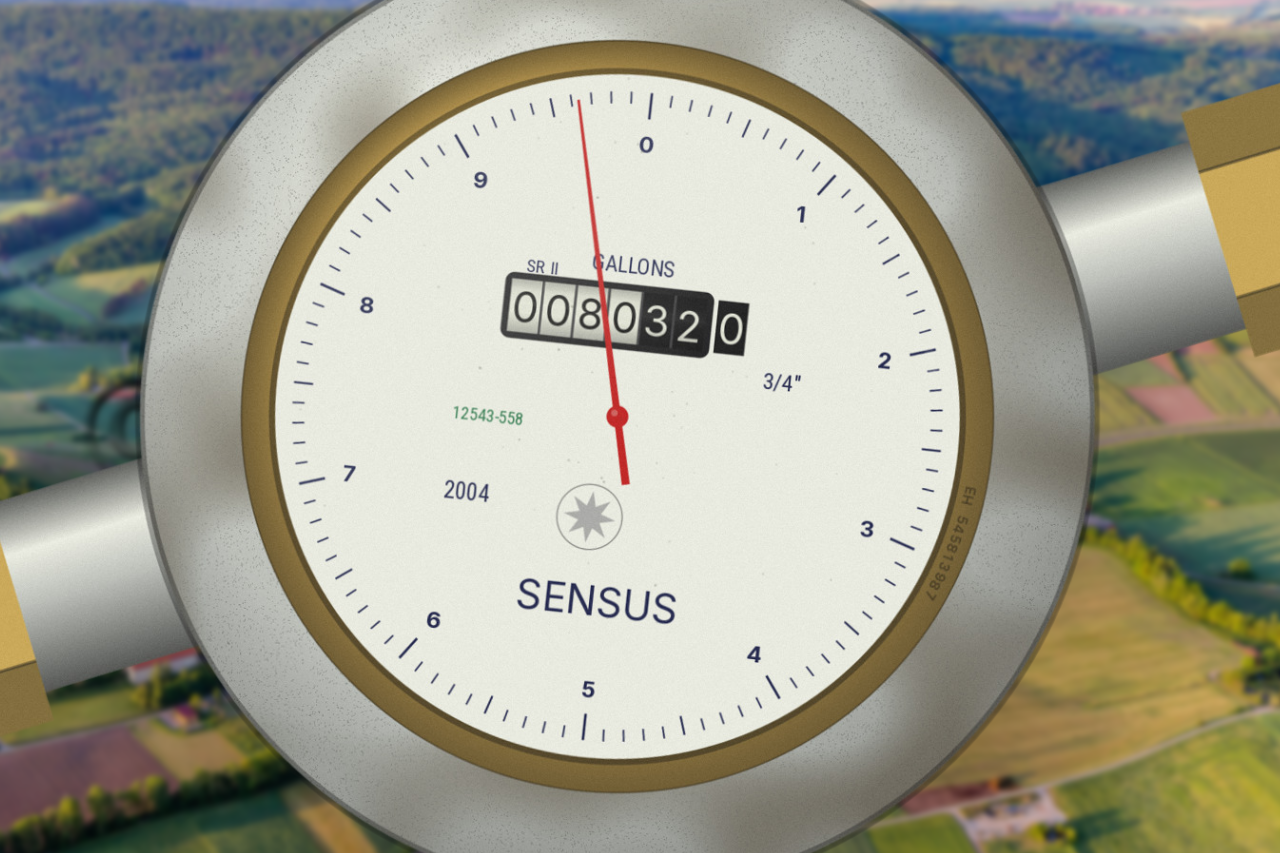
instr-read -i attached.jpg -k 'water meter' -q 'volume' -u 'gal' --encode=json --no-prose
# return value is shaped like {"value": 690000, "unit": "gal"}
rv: {"value": 80319.6, "unit": "gal"}
